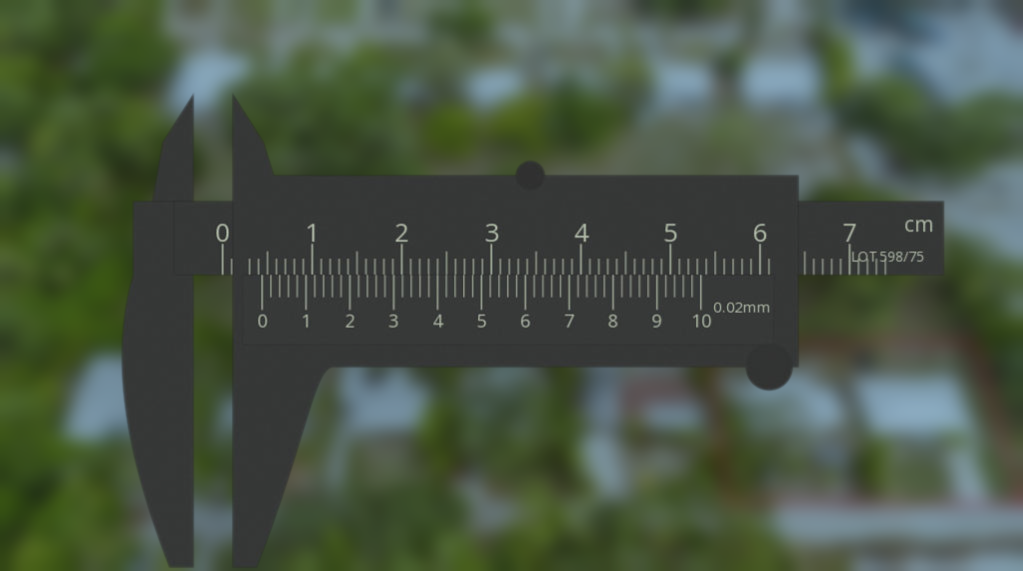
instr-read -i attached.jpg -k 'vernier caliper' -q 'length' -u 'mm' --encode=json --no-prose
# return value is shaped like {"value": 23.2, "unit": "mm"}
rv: {"value": 4.4, "unit": "mm"}
